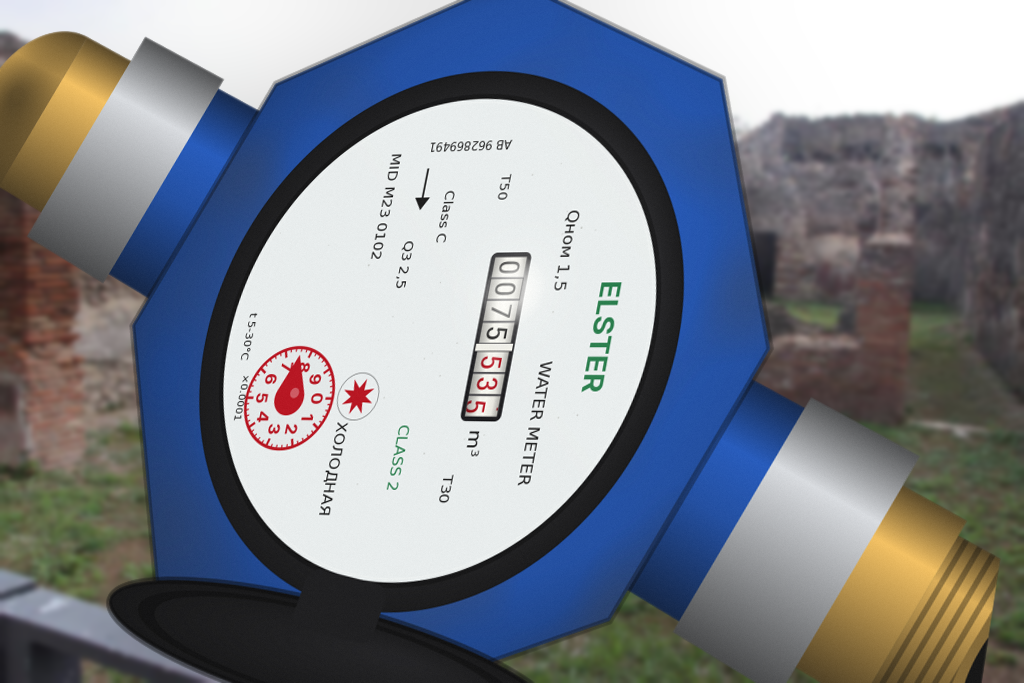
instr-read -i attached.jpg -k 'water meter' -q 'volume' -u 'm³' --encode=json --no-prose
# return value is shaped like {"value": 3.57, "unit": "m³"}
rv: {"value": 75.5347, "unit": "m³"}
